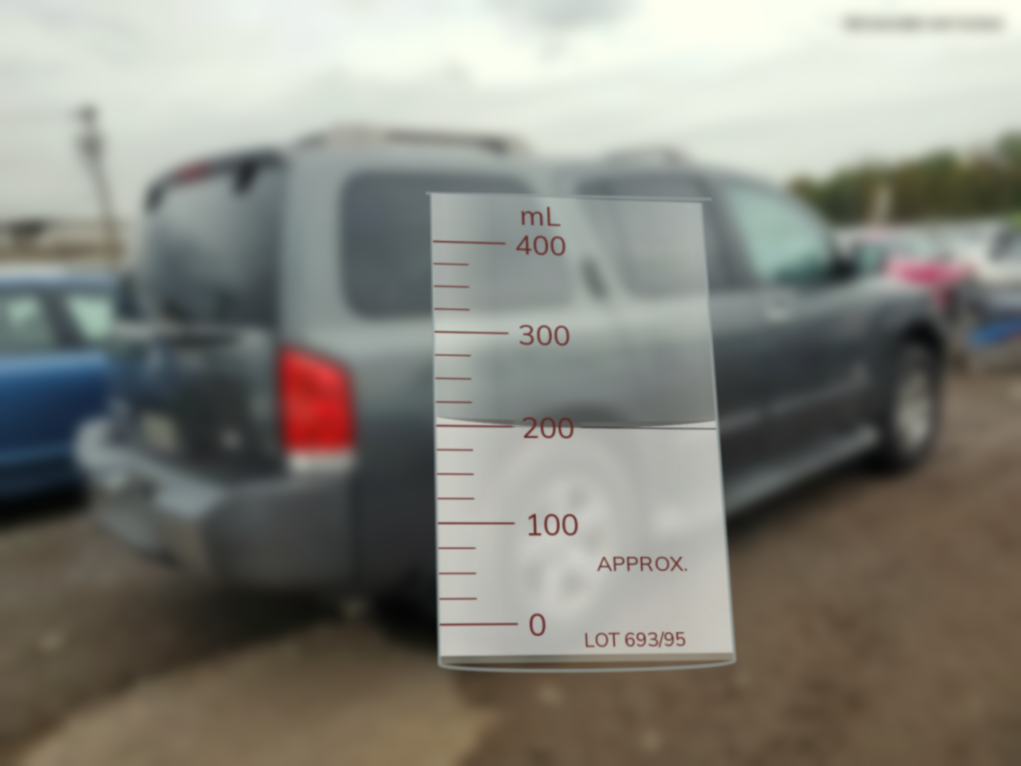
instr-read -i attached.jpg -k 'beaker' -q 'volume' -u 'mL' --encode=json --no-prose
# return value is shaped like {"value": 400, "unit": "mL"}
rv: {"value": 200, "unit": "mL"}
